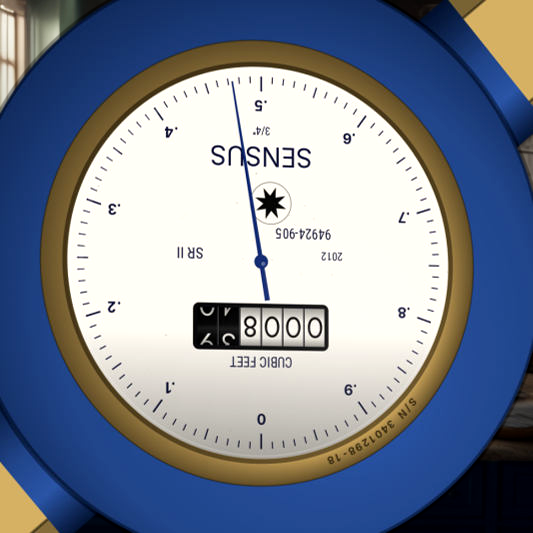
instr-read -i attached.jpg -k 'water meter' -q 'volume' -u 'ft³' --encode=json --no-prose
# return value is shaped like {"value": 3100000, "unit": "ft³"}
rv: {"value": 839.47, "unit": "ft³"}
